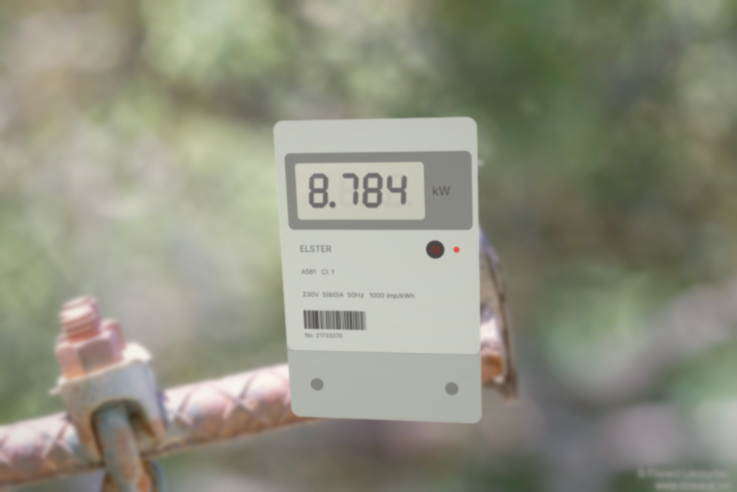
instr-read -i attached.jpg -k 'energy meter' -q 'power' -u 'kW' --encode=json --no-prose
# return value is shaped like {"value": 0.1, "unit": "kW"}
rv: {"value": 8.784, "unit": "kW"}
